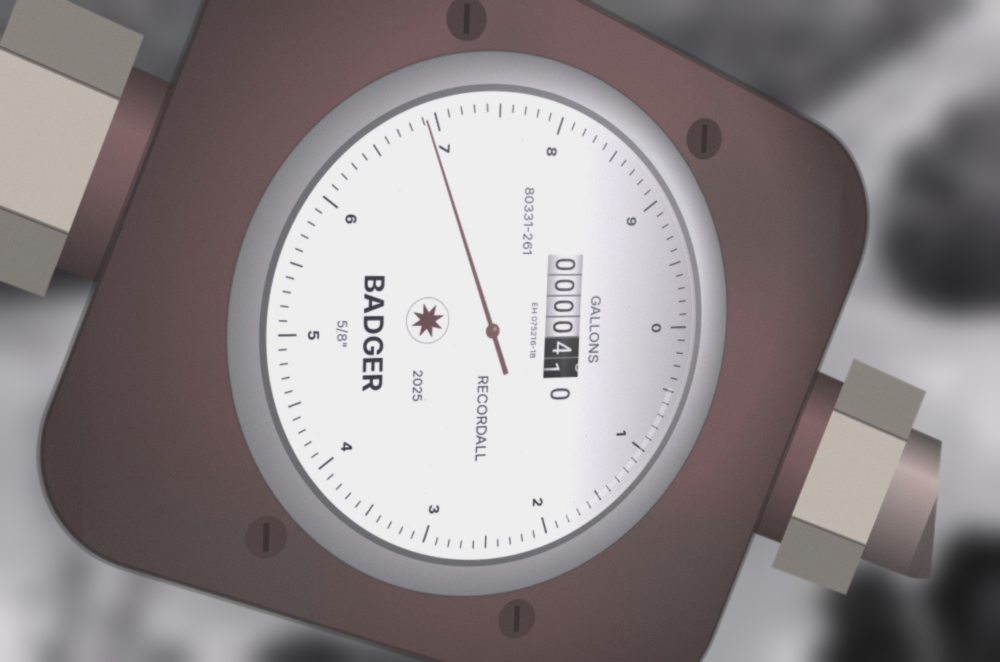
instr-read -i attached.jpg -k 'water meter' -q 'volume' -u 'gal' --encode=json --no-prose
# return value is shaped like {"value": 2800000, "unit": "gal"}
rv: {"value": 406.9, "unit": "gal"}
